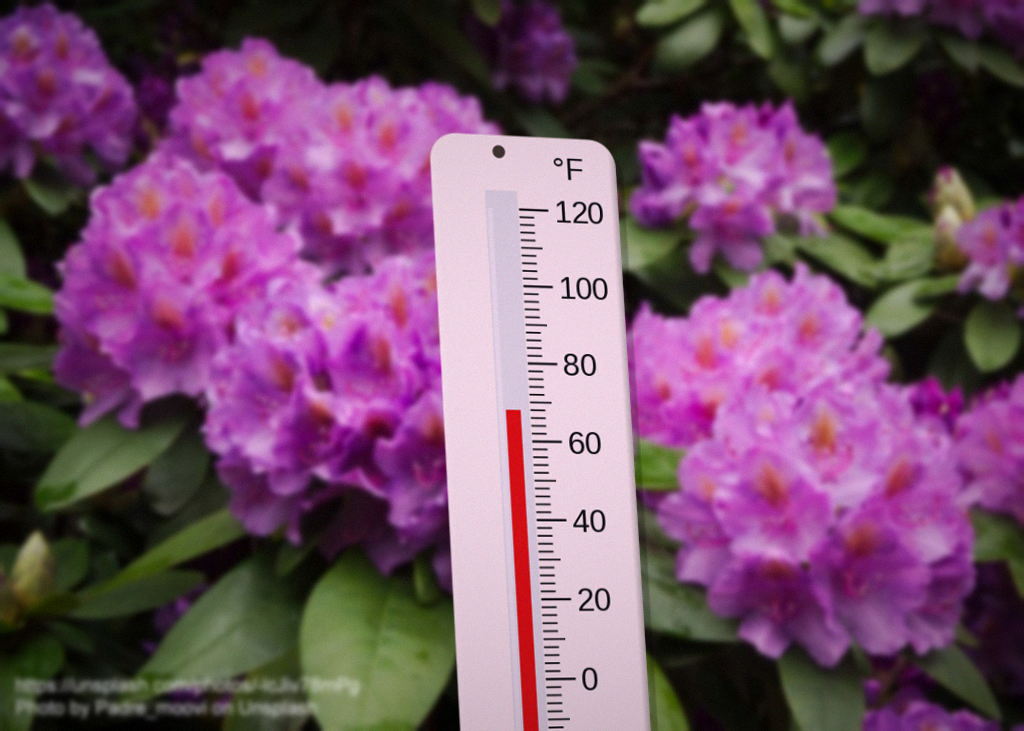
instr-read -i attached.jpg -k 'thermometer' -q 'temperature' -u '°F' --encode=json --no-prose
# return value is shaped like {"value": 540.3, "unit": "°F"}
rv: {"value": 68, "unit": "°F"}
